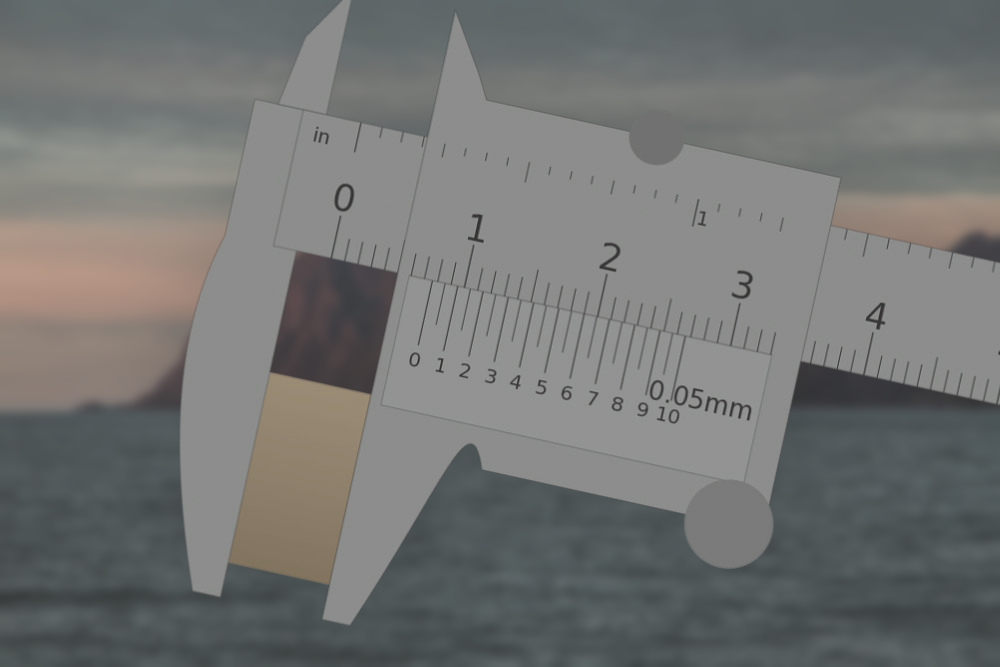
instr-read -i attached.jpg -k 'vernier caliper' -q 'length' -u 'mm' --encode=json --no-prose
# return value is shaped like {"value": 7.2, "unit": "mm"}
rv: {"value": 7.6, "unit": "mm"}
